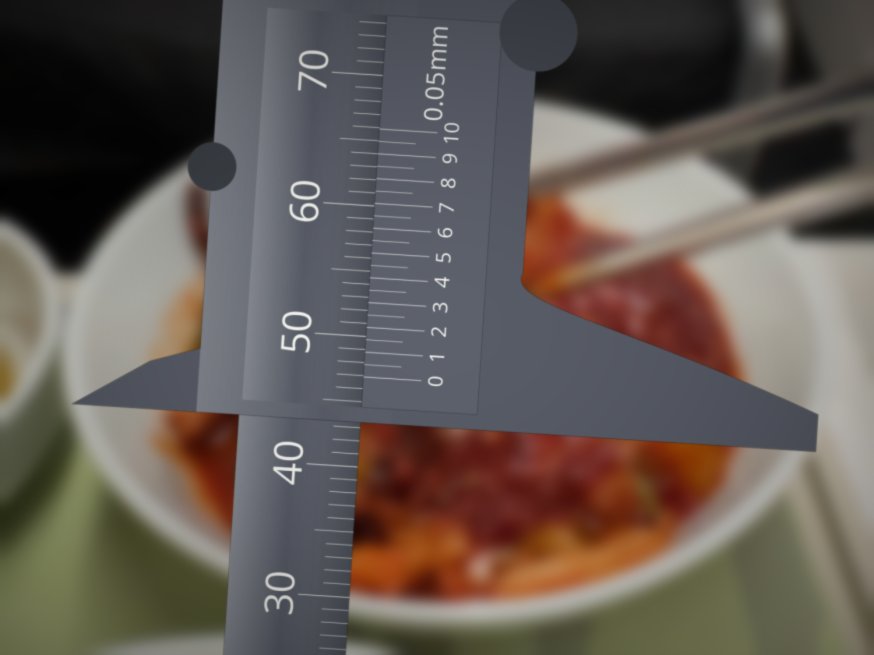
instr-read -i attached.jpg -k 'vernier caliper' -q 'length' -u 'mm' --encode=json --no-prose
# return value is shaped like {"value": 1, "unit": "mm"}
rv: {"value": 46.9, "unit": "mm"}
